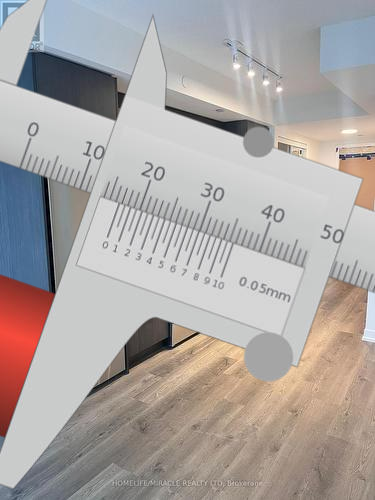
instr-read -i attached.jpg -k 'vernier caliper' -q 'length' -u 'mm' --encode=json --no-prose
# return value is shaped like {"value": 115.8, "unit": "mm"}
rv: {"value": 16.6, "unit": "mm"}
